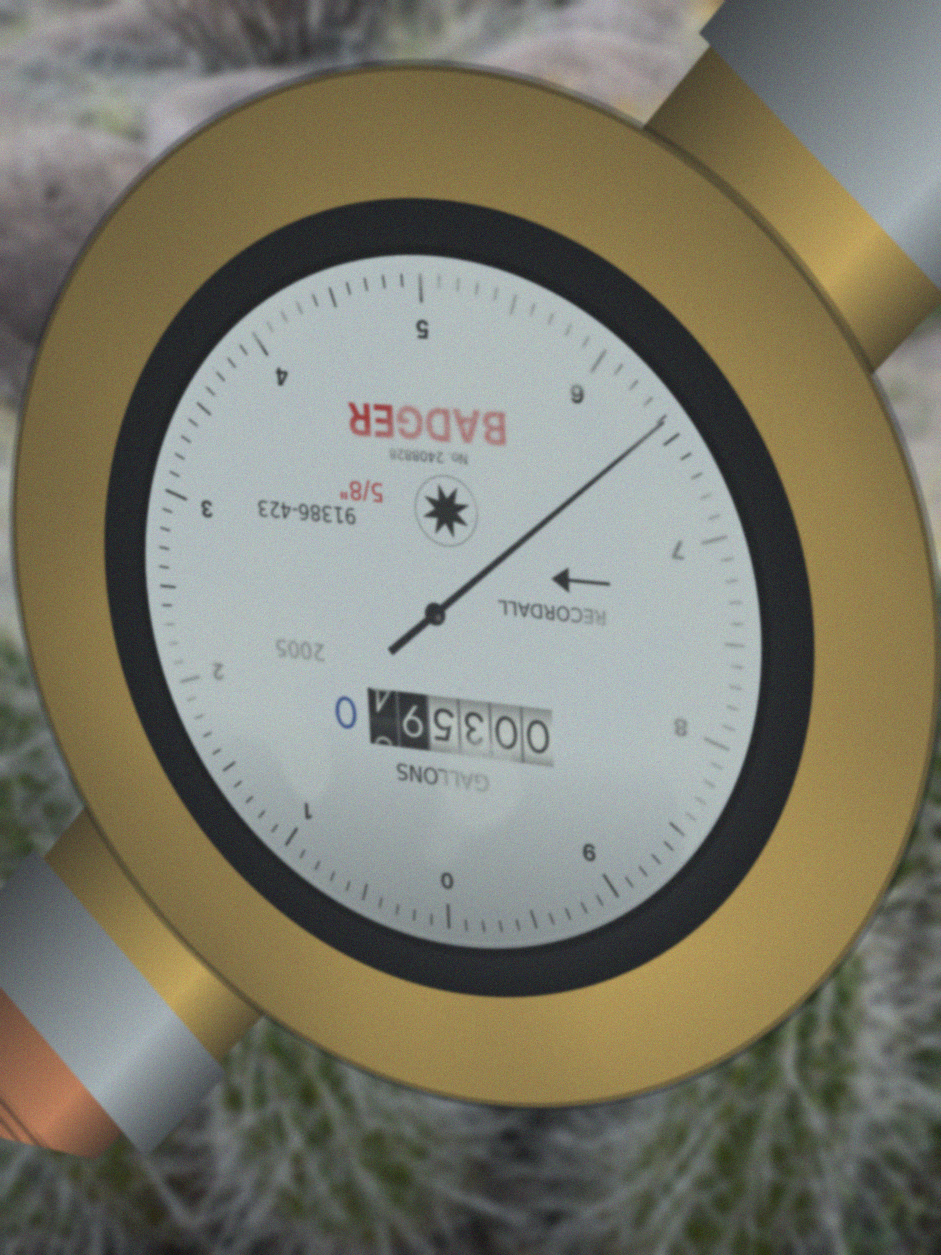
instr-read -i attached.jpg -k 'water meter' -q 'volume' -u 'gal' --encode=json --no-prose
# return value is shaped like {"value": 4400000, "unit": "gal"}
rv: {"value": 35936.4, "unit": "gal"}
